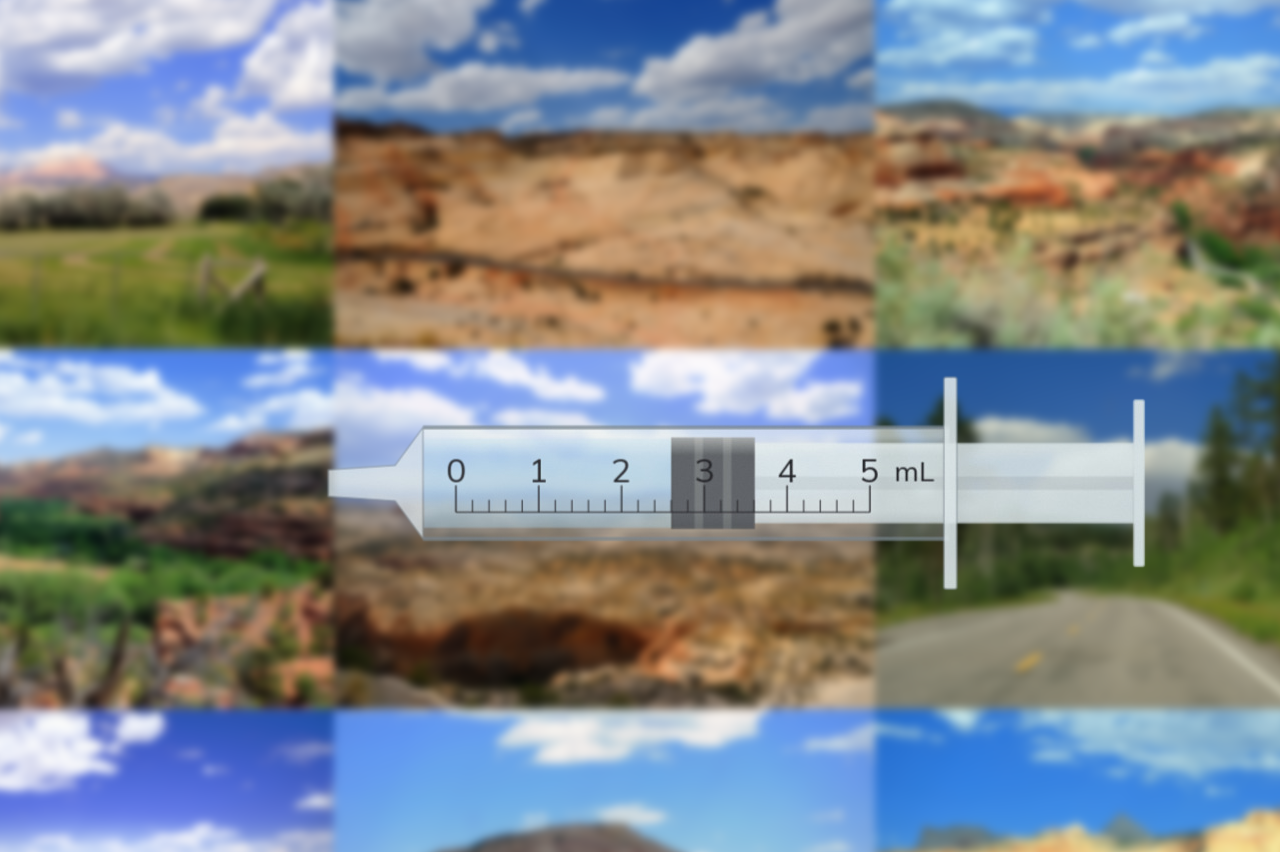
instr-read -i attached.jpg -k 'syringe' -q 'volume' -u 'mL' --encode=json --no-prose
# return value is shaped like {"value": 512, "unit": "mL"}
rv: {"value": 2.6, "unit": "mL"}
